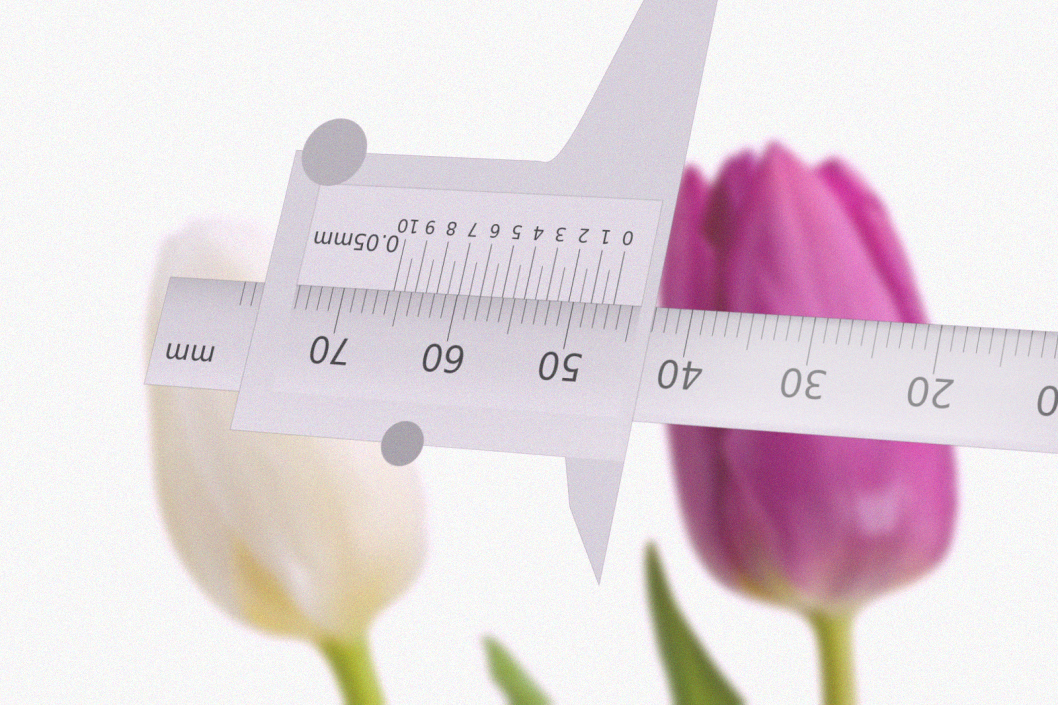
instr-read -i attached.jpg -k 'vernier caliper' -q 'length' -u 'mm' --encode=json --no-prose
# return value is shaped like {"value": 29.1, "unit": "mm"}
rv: {"value": 46.6, "unit": "mm"}
